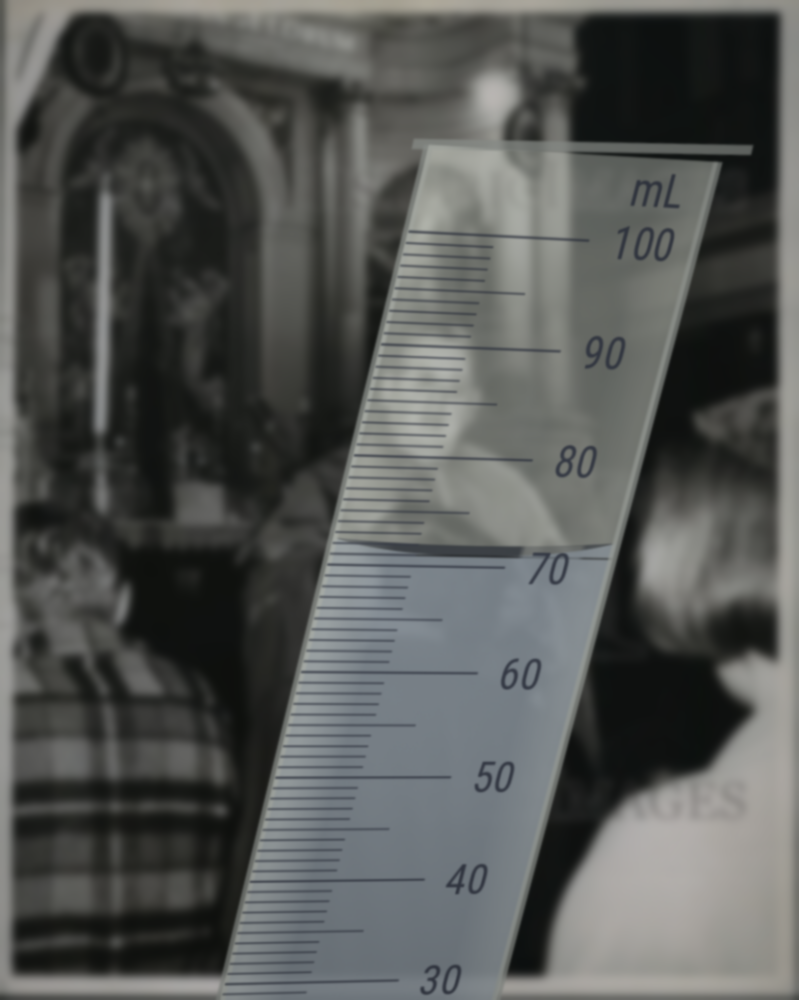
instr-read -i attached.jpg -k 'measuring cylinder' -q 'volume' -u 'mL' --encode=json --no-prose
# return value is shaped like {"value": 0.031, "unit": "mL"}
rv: {"value": 71, "unit": "mL"}
